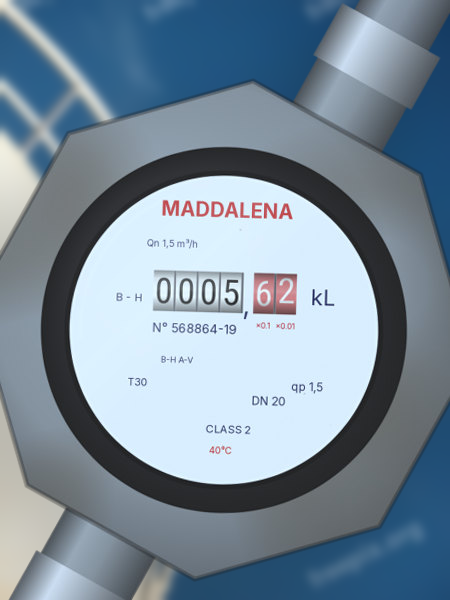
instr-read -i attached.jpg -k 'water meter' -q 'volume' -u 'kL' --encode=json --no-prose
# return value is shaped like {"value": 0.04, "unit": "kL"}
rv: {"value": 5.62, "unit": "kL"}
